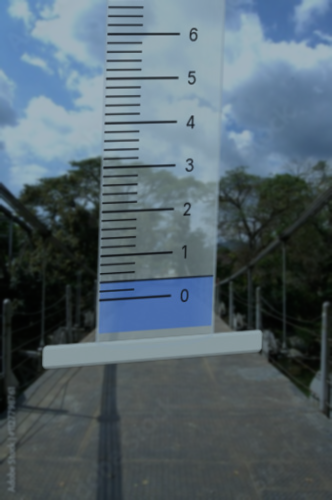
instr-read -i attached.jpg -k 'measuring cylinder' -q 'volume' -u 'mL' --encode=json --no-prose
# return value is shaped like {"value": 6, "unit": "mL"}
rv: {"value": 0.4, "unit": "mL"}
